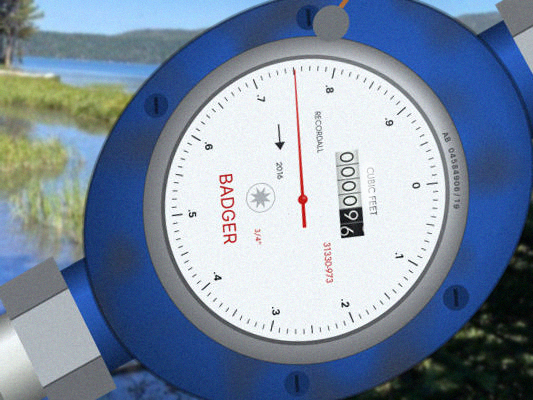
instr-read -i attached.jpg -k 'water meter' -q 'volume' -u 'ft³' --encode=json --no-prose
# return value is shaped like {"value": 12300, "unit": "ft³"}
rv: {"value": 95.75, "unit": "ft³"}
